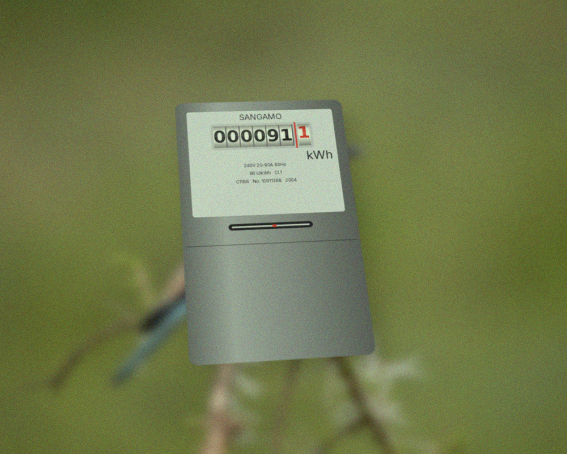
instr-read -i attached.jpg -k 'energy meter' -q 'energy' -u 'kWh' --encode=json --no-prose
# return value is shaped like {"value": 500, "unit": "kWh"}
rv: {"value": 91.1, "unit": "kWh"}
